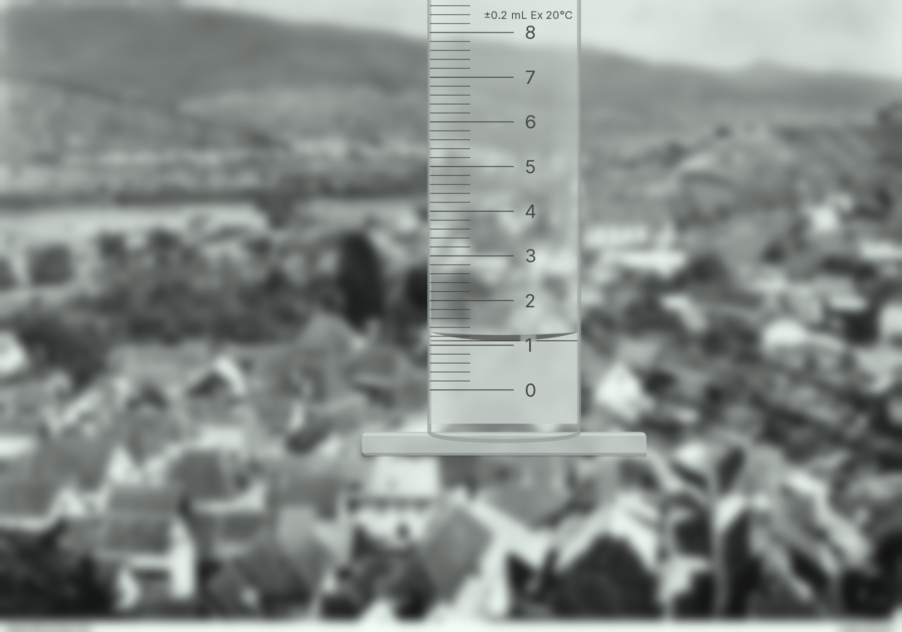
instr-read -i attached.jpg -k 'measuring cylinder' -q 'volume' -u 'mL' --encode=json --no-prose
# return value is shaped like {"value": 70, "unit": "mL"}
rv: {"value": 1.1, "unit": "mL"}
